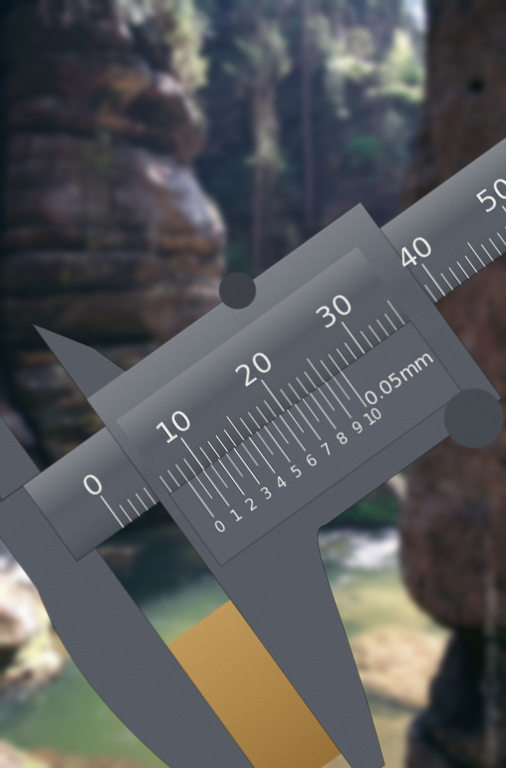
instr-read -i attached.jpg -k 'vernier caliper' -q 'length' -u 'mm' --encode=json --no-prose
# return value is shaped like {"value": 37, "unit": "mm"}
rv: {"value": 8.0, "unit": "mm"}
